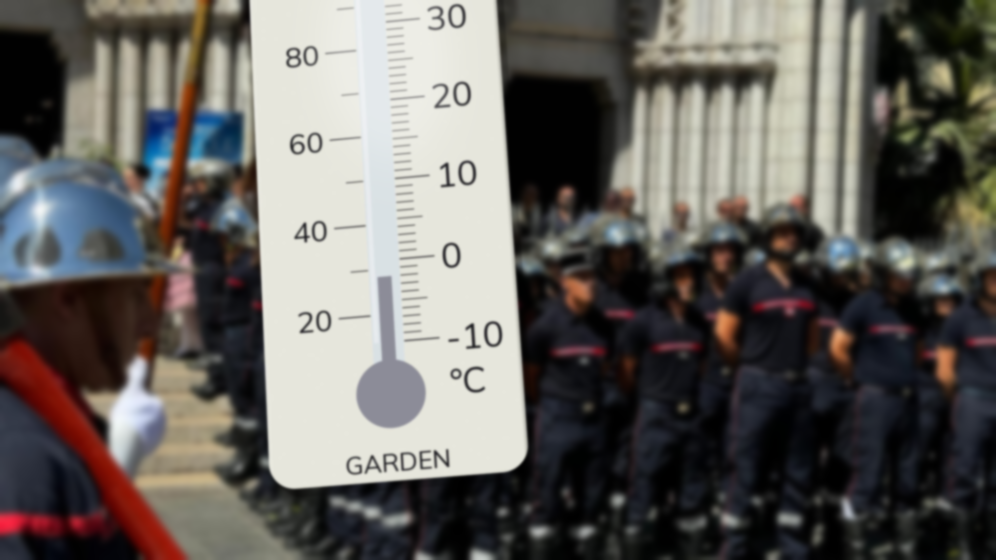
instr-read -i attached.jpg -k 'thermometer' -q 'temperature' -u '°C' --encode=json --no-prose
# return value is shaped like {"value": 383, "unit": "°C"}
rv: {"value": -2, "unit": "°C"}
